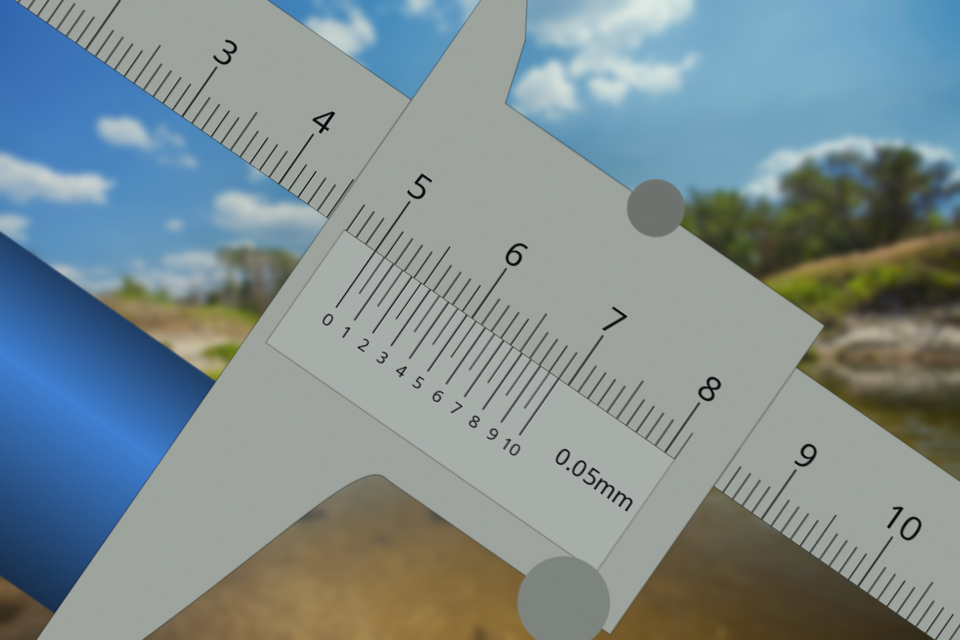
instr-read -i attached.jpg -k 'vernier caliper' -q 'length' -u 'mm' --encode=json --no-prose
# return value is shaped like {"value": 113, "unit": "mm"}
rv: {"value": 50.0, "unit": "mm"}
